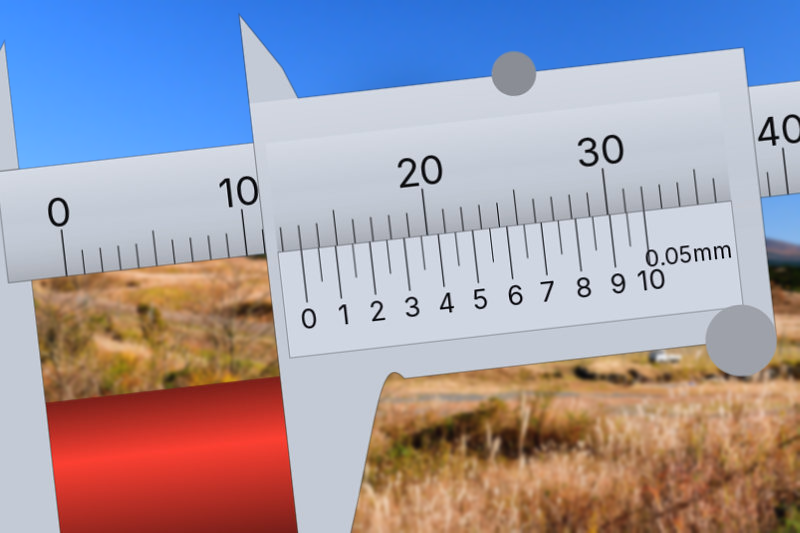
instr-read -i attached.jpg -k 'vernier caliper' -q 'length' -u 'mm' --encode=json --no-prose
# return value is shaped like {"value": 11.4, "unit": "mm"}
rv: {"value": 13.0, "unit": "mm"}
